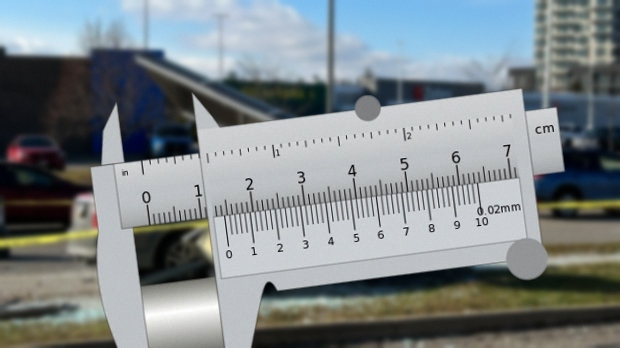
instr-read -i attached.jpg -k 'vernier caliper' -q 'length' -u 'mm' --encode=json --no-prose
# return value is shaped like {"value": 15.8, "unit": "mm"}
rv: {"value": 14.5, "unit": "mm"}
